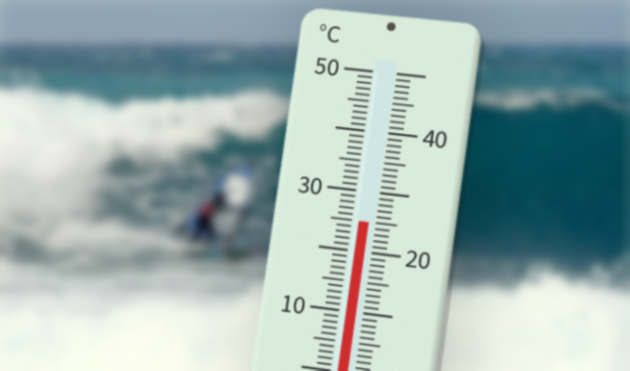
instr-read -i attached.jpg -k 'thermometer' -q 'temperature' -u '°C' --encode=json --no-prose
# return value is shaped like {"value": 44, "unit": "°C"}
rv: {"value": 25, "unit": "°C"}
